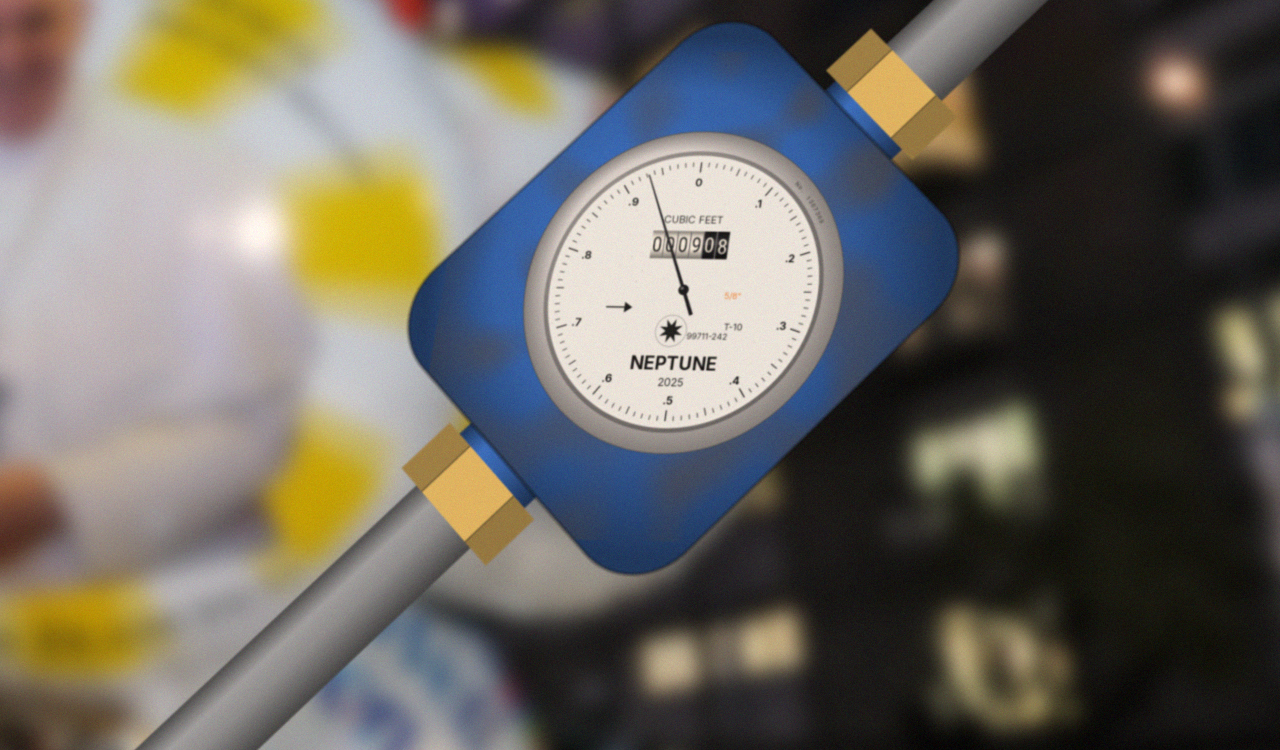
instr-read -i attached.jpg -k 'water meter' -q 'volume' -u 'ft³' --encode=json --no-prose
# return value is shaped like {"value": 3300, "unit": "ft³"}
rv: {"value": 907.93, "unit": "ft³"}
